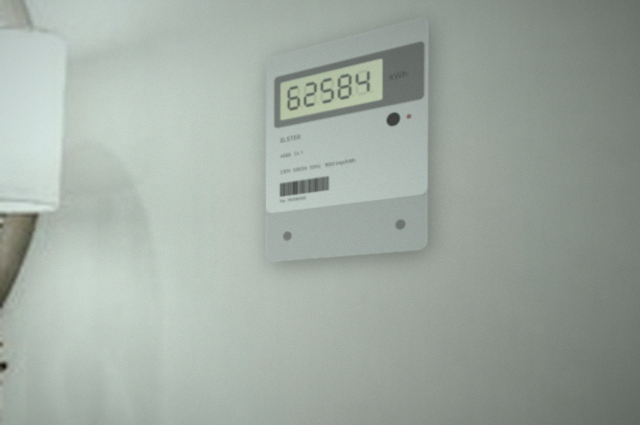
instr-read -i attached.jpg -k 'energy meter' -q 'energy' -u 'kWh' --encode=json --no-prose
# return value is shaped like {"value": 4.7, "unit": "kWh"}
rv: {"value": 62584, "unit": "kWh"}
